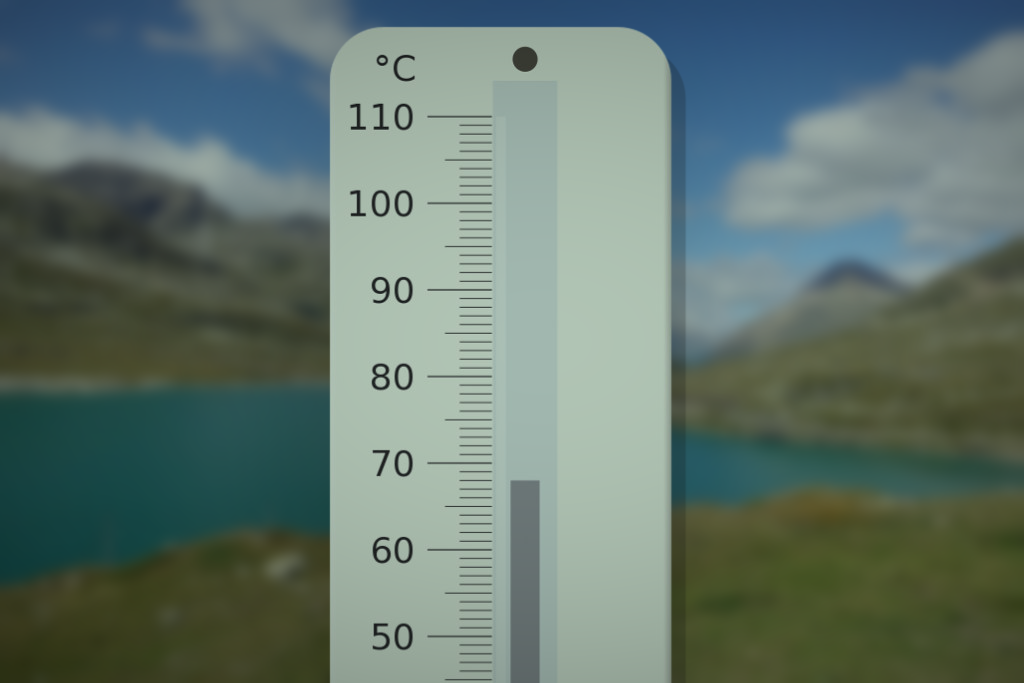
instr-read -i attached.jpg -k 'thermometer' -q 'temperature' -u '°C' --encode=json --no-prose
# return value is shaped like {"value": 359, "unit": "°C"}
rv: {"value": 68, "unit": "°C"}
